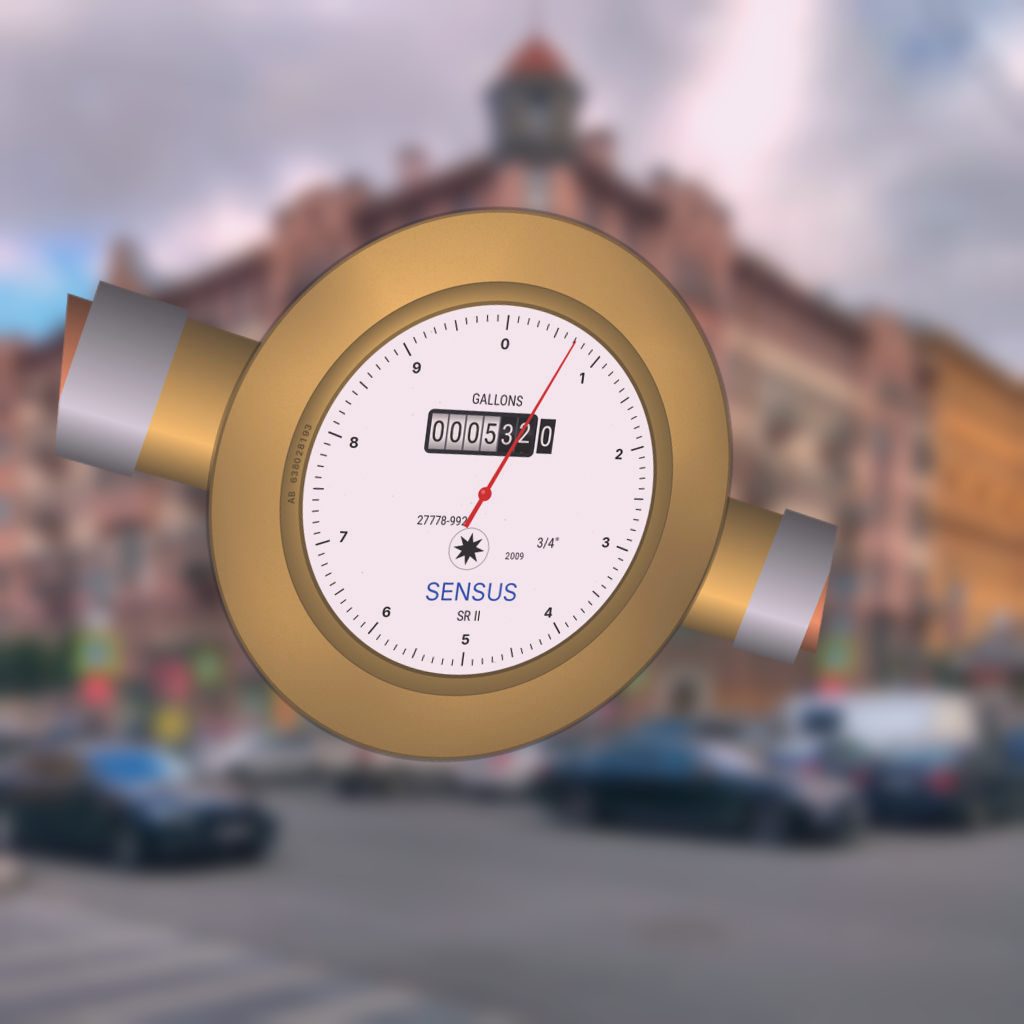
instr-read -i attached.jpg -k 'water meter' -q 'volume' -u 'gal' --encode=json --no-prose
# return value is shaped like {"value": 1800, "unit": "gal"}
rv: {"value": 5320.7, "unit": "gal"}
